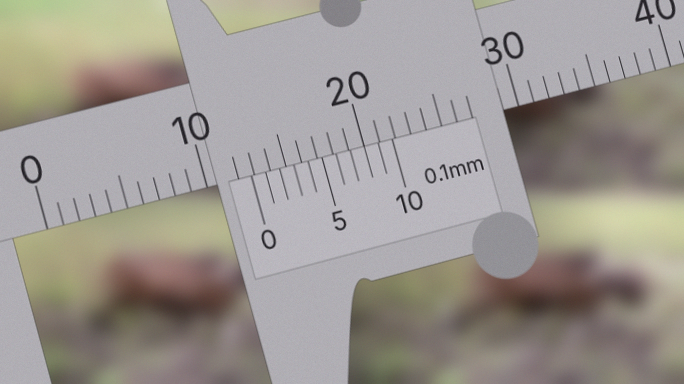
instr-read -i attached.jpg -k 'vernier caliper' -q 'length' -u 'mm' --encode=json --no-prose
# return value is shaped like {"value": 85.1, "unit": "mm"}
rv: {"value": 12.8, "unit": "mm"}
